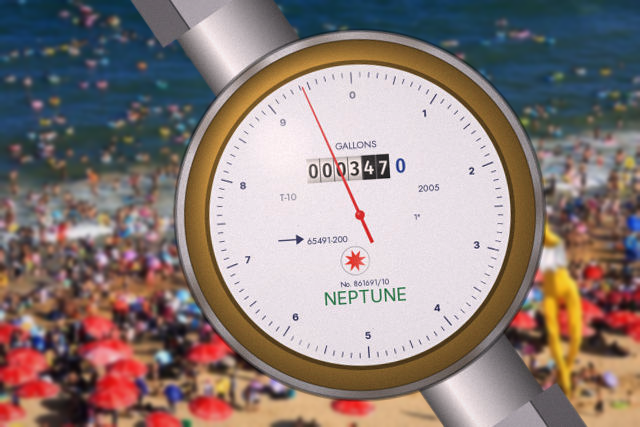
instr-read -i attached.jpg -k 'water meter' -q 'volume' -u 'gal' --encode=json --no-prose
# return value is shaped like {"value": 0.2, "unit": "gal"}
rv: {"value": 3469.4, "unit": "gal"}
